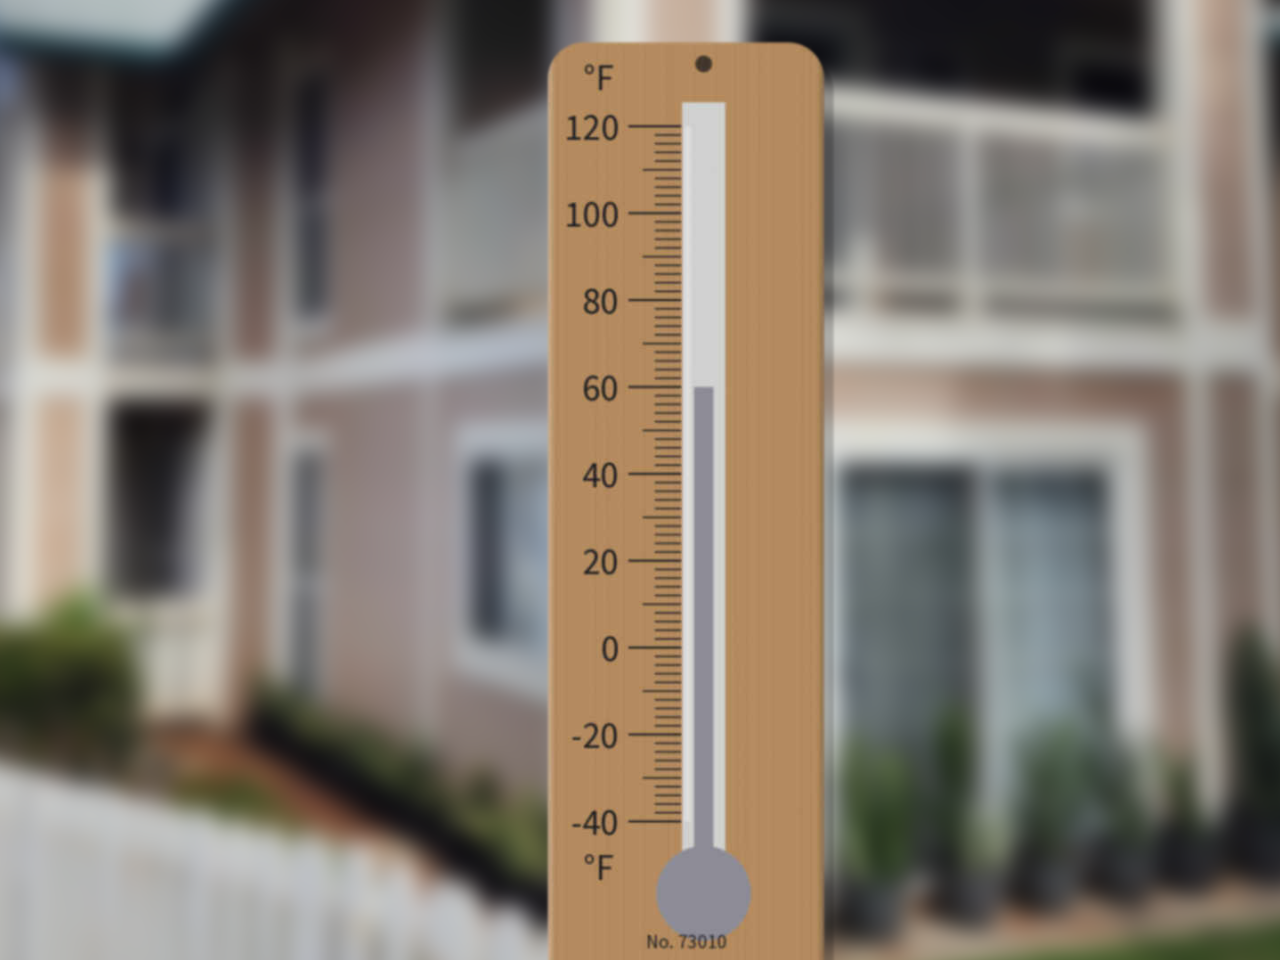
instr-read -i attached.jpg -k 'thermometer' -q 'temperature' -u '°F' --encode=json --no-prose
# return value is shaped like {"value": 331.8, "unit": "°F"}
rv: {"value": 60, "unit": "°F"}
